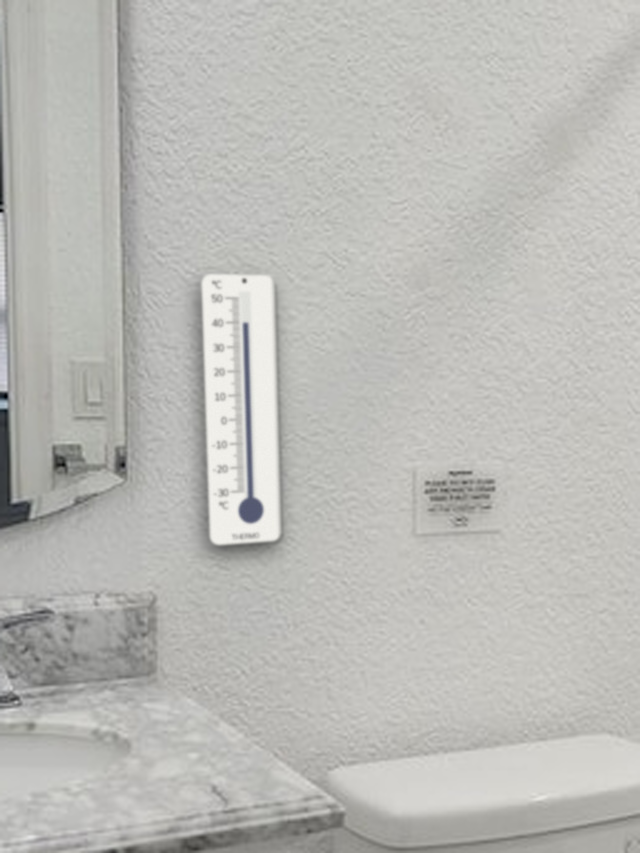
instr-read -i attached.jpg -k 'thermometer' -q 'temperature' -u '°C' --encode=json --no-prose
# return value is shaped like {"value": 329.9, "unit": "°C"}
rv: {"value": 40, "unit": "°C"}
